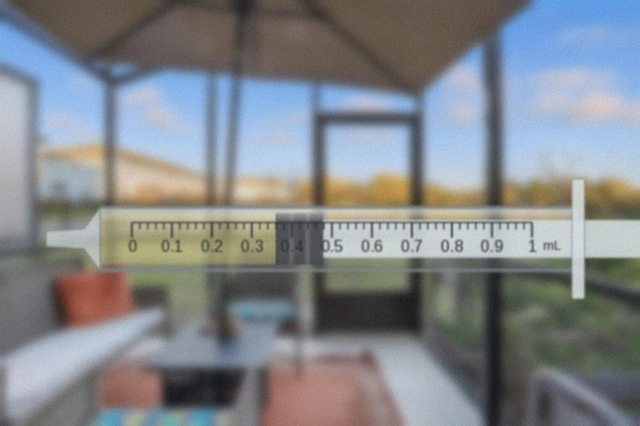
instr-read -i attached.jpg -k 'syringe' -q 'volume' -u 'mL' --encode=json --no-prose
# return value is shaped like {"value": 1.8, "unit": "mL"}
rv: {"value": 0.36, "unit": "mL"}
